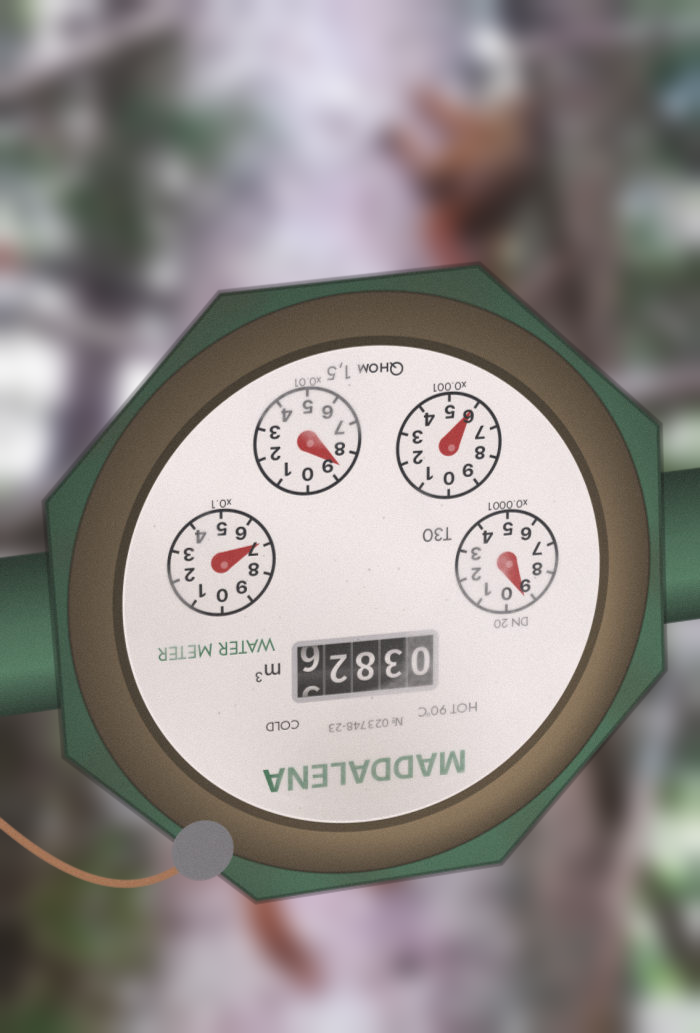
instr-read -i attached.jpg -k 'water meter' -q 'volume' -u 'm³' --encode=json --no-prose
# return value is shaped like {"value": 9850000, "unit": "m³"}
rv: {"value": 3825.6859, "unit": "m³"}
